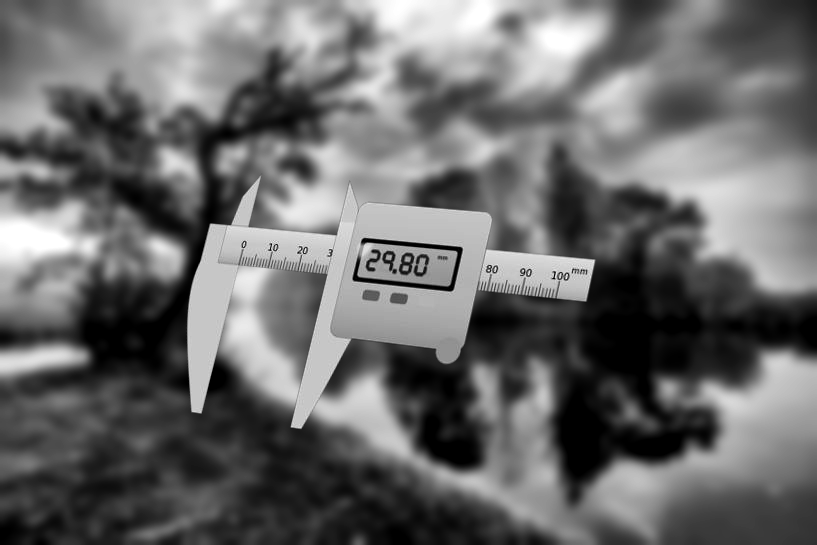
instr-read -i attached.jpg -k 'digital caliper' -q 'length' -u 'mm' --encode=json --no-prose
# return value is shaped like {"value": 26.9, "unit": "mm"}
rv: {"value": 29.80, "unit": "mm"}
